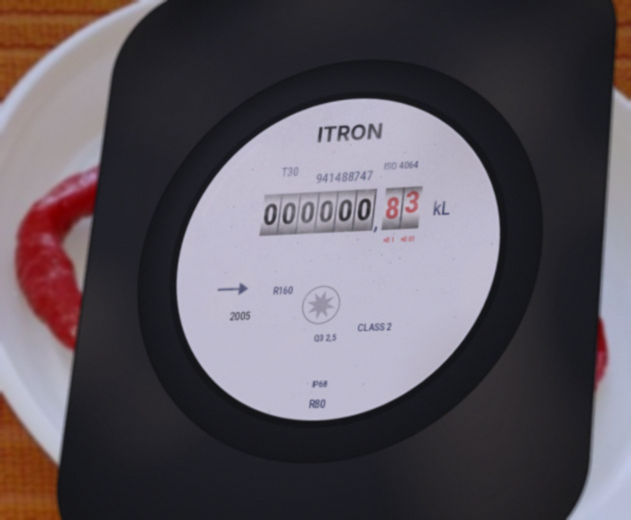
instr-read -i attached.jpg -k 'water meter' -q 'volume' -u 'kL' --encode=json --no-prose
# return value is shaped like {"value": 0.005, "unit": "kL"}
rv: {"value": 0.83, "unit": "kL"}
